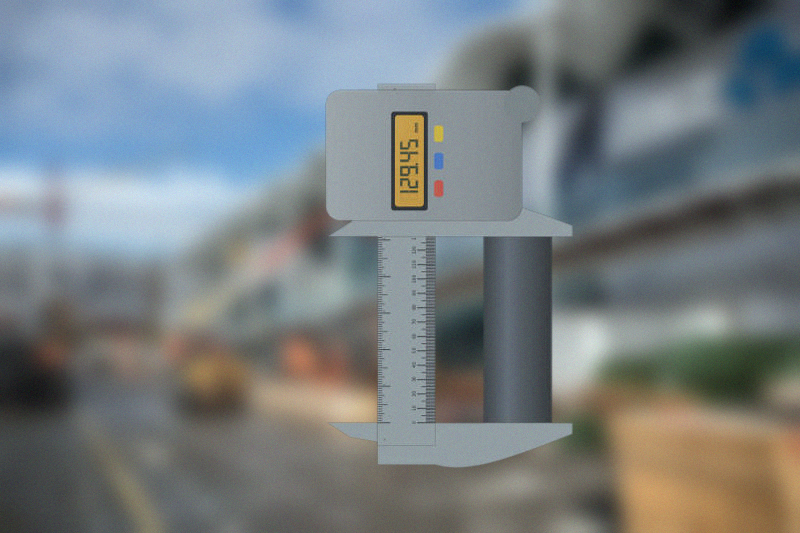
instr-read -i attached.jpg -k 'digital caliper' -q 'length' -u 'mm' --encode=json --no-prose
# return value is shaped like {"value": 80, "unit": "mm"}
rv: {"value": 129.45, "unit": "mm"}
